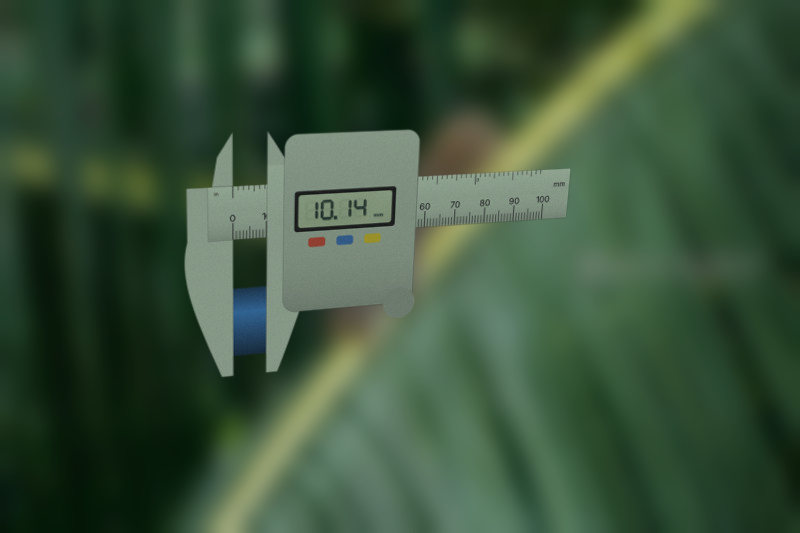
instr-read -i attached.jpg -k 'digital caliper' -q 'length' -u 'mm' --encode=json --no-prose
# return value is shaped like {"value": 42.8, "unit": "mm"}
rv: {"value": 10.14, "unit": "mm"}
